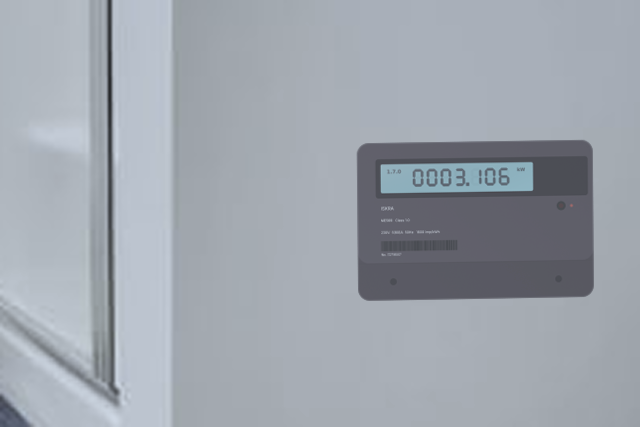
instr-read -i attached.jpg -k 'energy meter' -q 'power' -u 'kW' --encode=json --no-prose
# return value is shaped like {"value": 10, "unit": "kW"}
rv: {"value": 3.106, "unit": "kW"}
